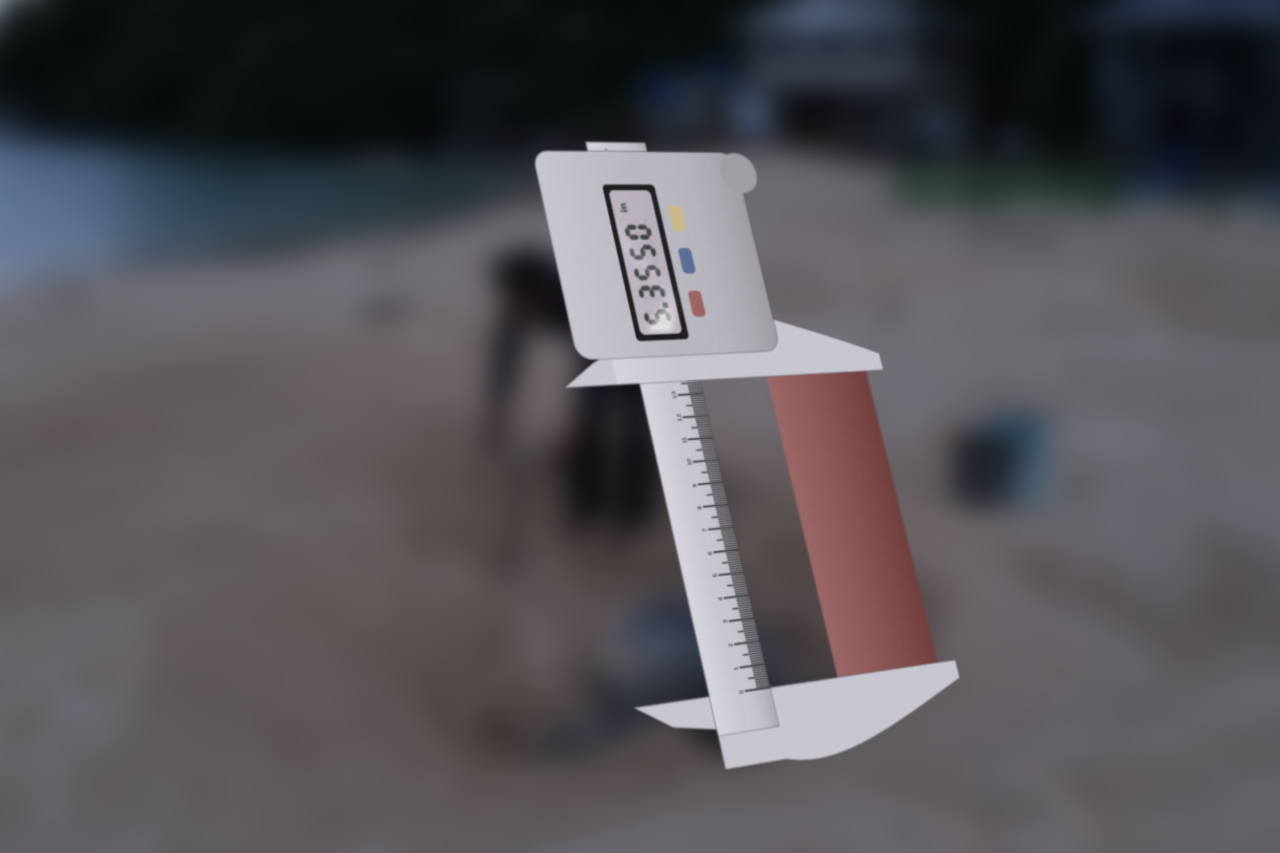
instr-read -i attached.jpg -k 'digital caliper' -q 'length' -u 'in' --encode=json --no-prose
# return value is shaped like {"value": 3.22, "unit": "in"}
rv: {"value": 5.3550, "unit": "in"}
